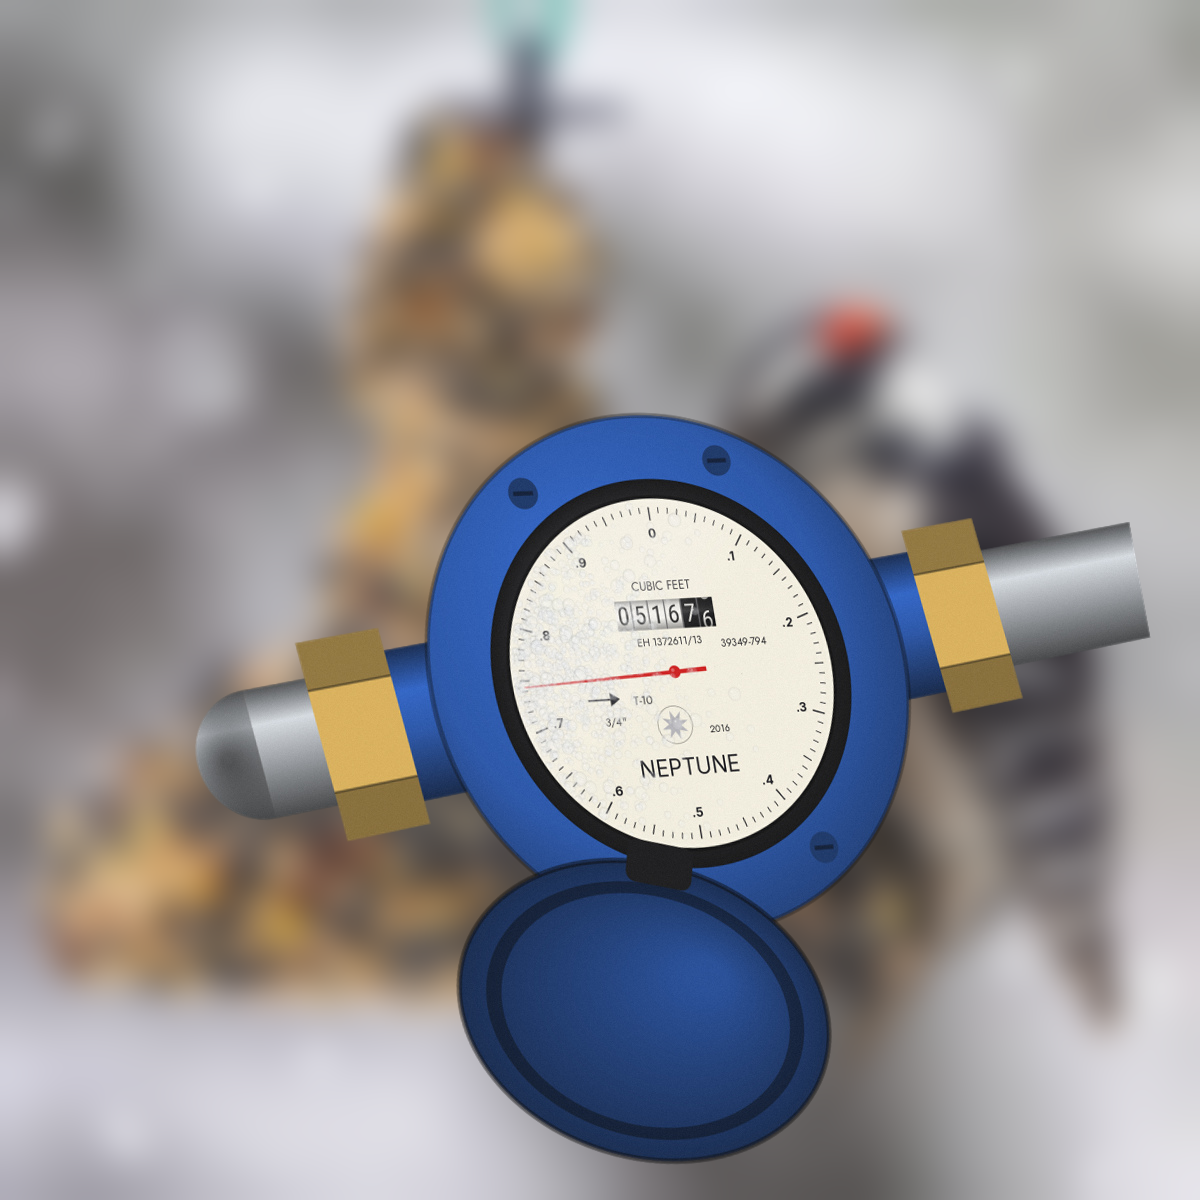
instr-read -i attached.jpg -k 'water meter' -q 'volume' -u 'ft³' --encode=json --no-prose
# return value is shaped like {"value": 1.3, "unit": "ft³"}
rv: {"value": 51675.74, "unit": "ft³"}
